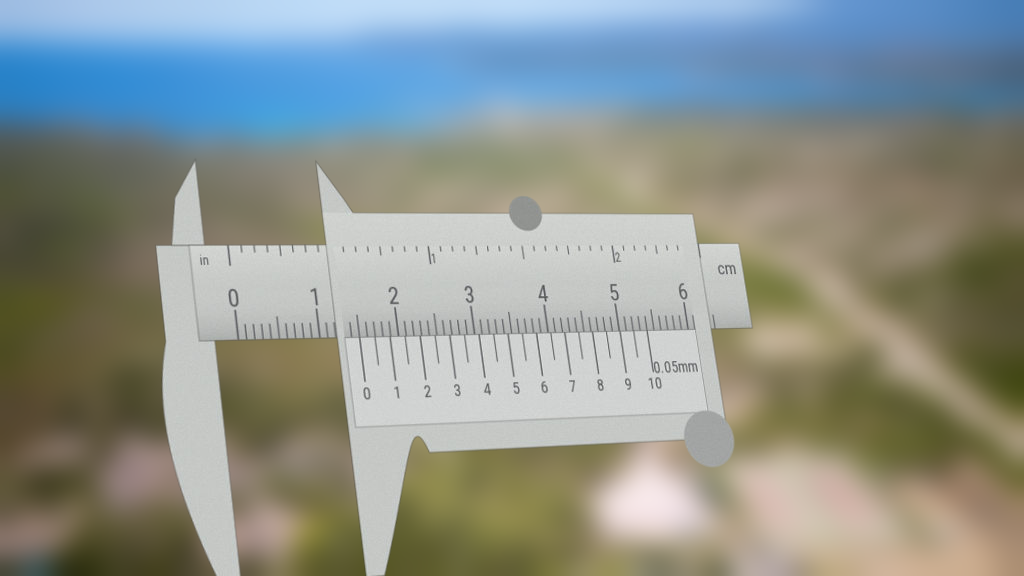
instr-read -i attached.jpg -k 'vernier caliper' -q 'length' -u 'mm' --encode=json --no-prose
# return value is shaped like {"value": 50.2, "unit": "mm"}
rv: {"value": 15.0, "unit": "mm"}
